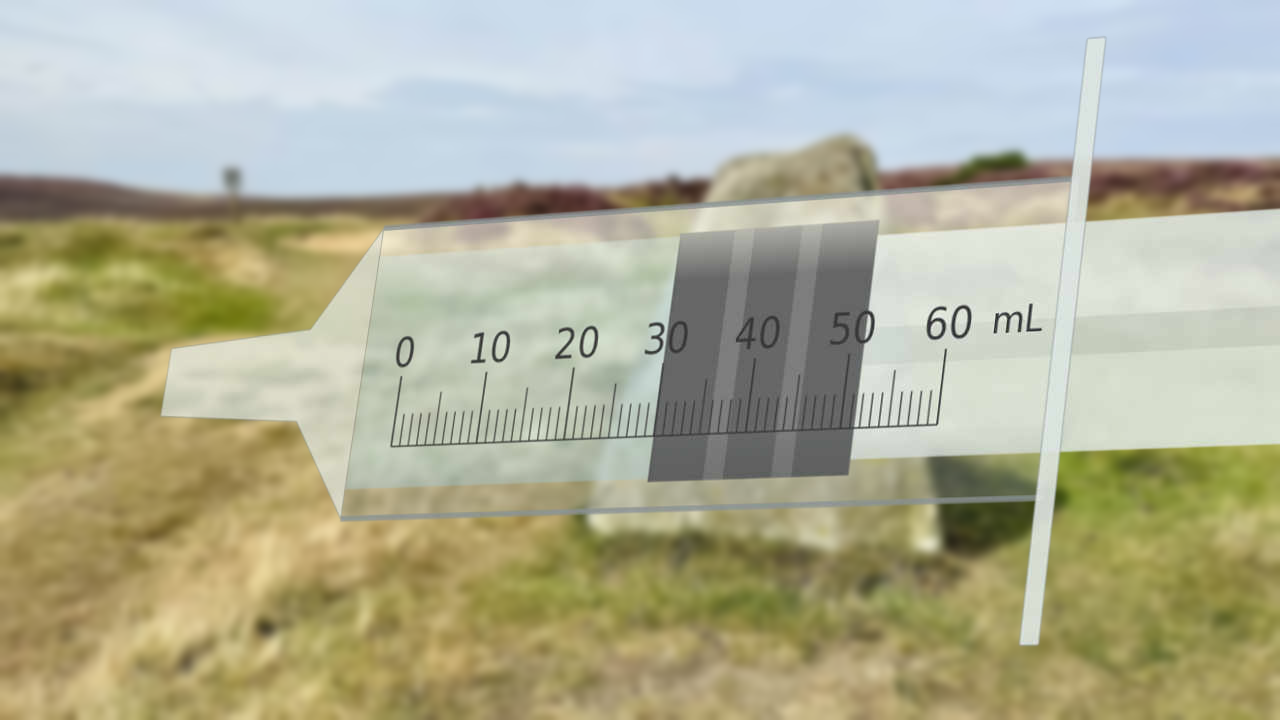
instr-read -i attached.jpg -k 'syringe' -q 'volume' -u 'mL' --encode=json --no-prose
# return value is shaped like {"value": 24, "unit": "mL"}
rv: {"value": 30, "unit": "mL"}
